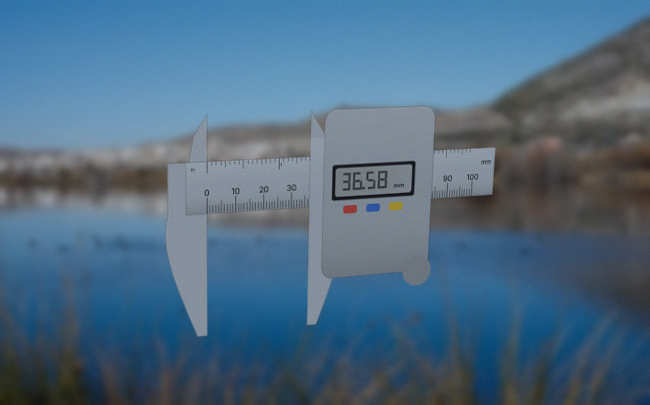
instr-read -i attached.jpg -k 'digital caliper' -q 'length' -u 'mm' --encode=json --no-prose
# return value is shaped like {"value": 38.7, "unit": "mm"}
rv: {"value": 36.58, "unit": "mm"}
